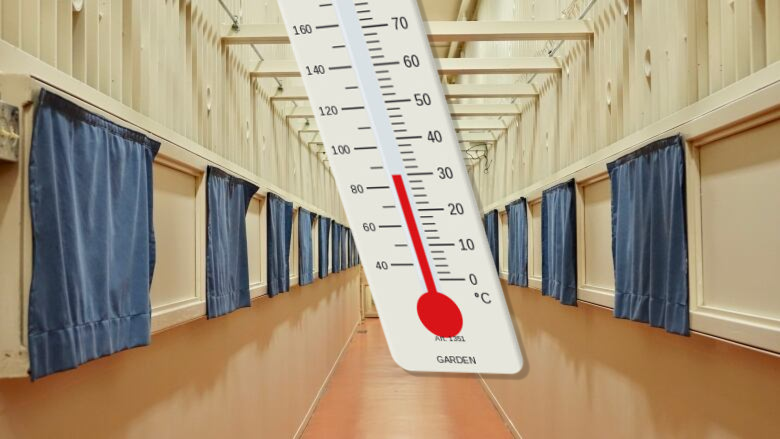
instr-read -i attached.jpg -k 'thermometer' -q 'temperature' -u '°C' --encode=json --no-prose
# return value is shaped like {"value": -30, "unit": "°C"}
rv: {"value": 30, "unit": "°C"}
